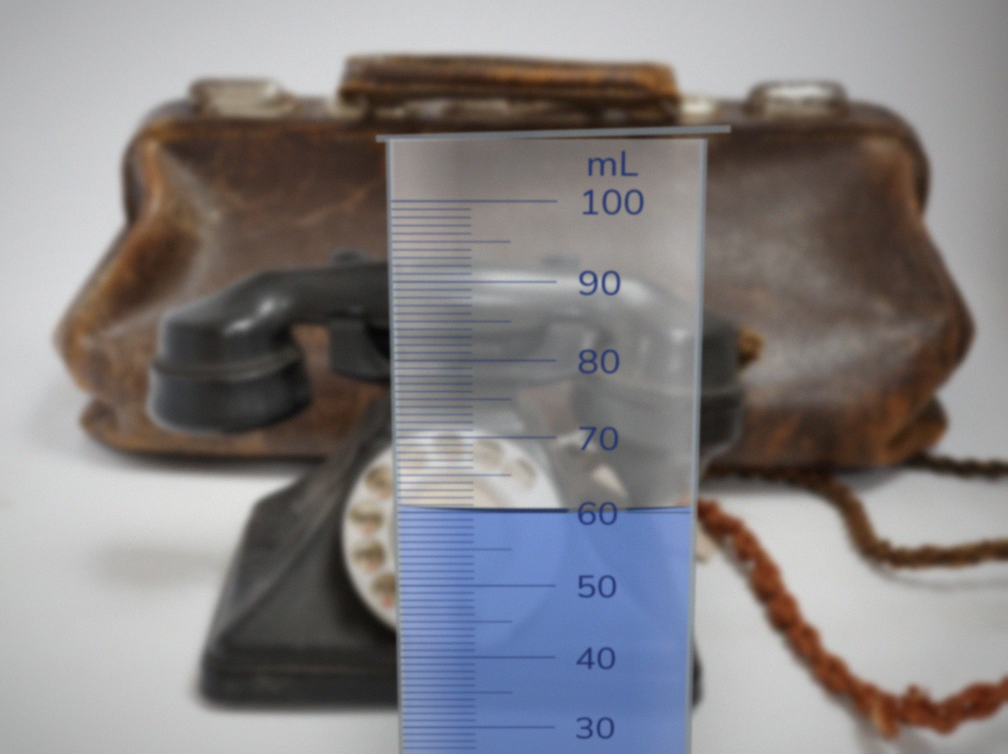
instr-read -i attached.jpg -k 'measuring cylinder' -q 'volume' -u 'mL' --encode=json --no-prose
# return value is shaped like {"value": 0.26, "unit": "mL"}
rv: {"value": 60, "unit": "mL"}
